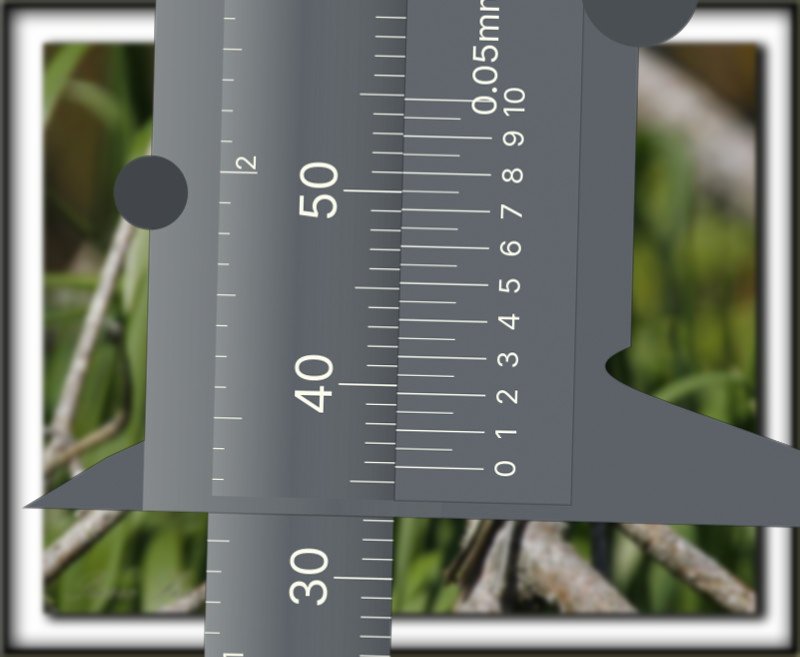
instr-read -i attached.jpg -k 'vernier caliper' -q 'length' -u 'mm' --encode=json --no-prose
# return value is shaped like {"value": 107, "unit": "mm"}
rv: {"value": 35.8, "unit": "mm"}
